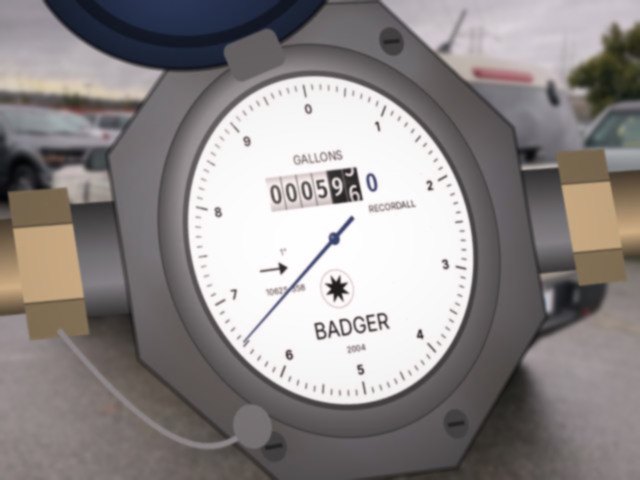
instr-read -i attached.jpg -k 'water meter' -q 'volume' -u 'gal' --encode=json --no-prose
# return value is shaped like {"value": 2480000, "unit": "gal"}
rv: {"value": 5956.5, "unit": "gal"}
